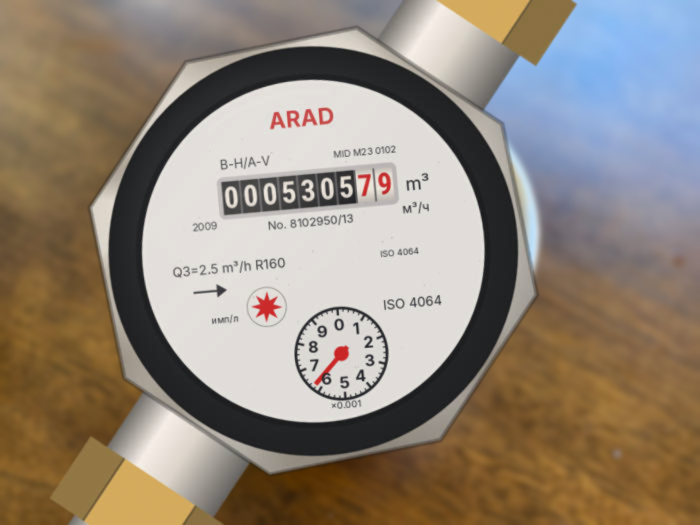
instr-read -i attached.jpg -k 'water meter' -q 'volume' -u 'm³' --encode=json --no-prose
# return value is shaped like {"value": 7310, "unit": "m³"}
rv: {"value": 5305.796, "unit": "m³"}
